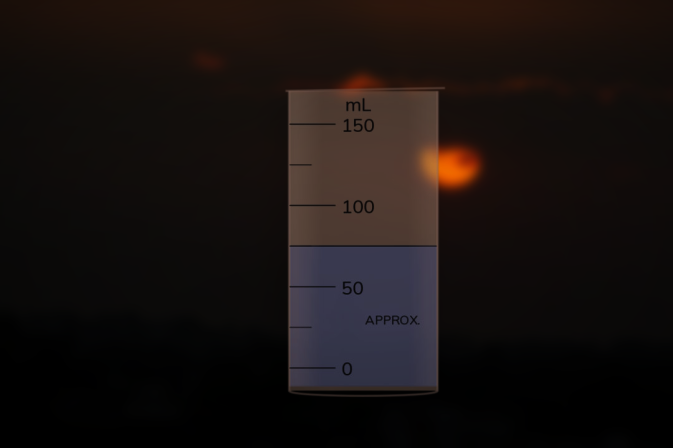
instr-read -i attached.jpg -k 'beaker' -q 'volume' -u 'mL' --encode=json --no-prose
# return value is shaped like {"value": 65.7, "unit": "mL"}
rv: {"value": 75, "unit": "mL"}
